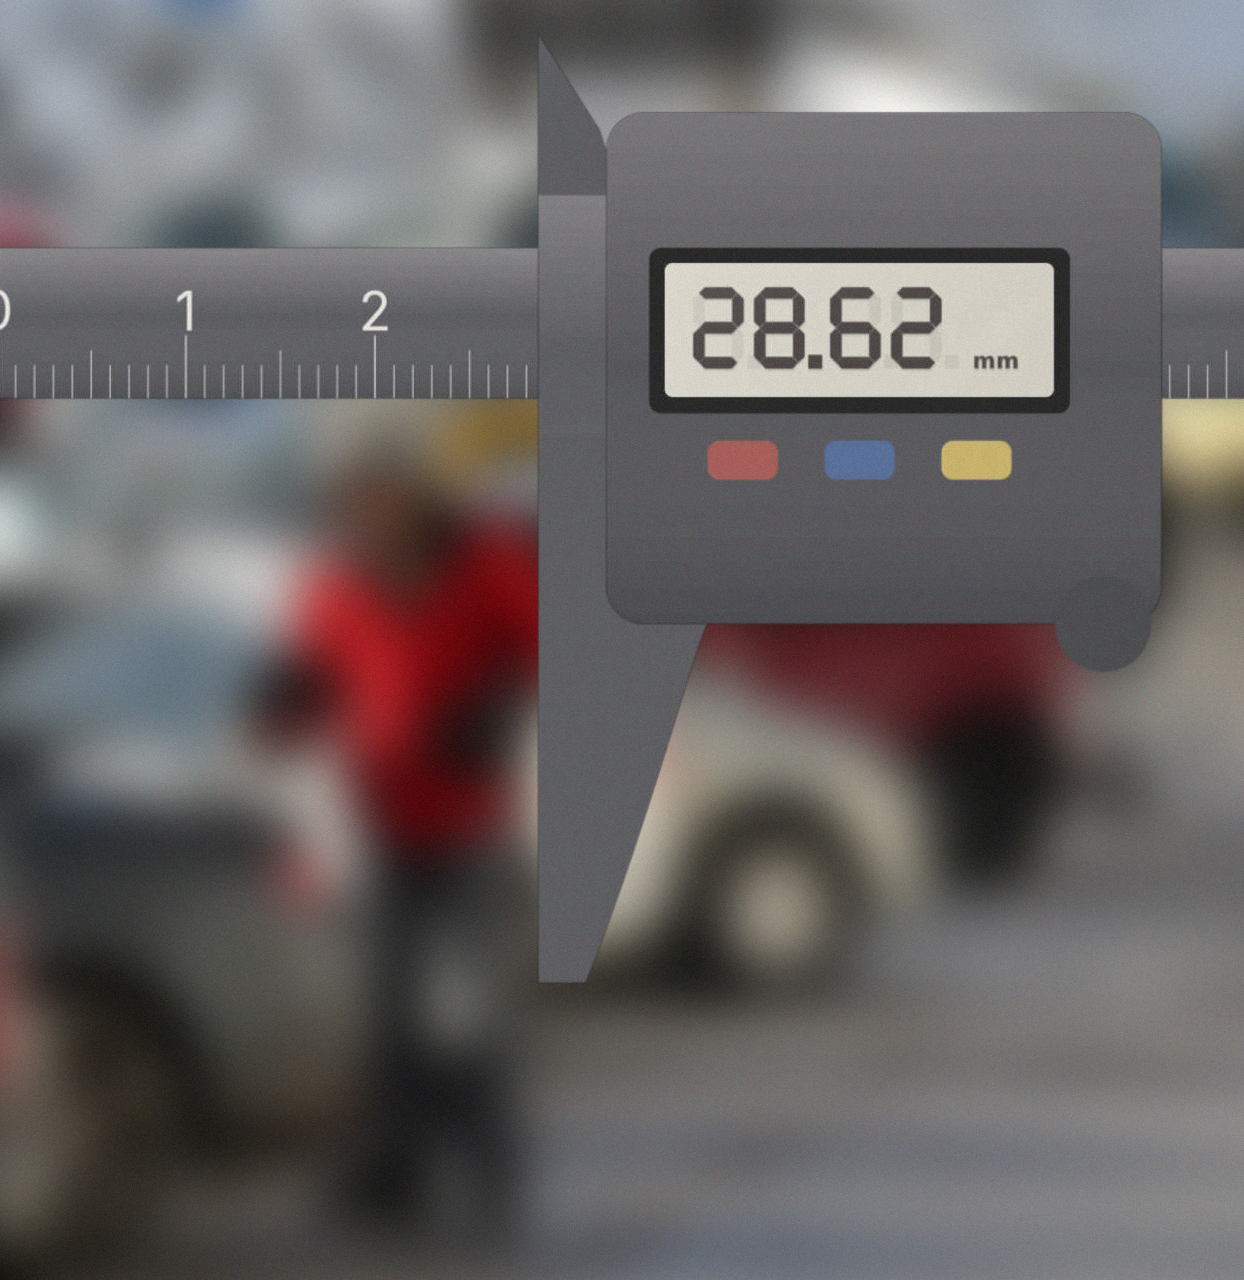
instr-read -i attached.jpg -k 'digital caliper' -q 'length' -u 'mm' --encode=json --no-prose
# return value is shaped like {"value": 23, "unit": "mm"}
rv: {"value": 28.62, "unit": "mm"}
